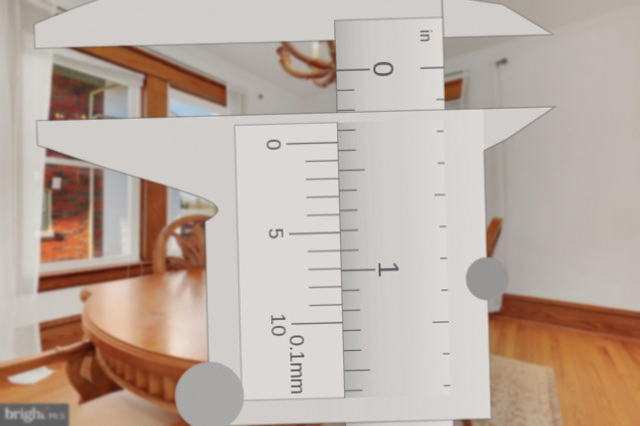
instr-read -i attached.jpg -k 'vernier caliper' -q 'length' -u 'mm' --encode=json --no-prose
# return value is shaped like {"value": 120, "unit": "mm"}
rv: {"value": 3.6, "unit": "mm"}
